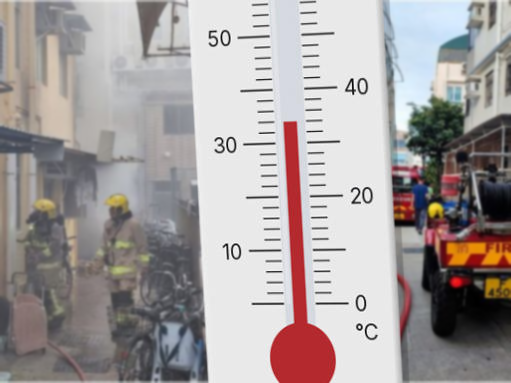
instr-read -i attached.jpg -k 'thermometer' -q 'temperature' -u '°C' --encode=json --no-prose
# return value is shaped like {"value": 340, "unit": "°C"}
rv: {"value": 34, "unit": "°C"}
